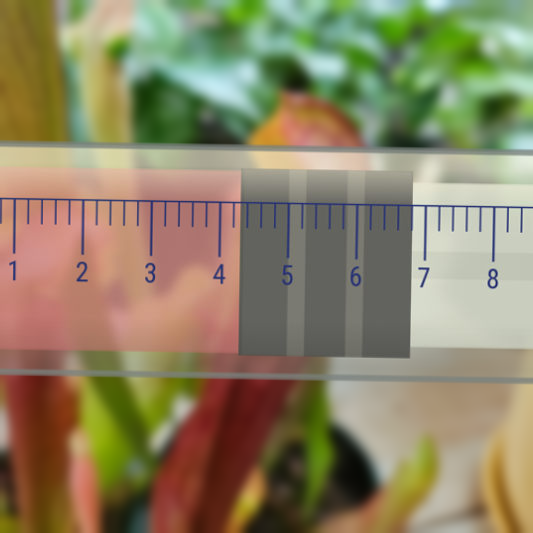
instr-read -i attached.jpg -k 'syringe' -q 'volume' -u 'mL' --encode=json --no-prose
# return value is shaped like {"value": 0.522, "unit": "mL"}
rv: {"value": 4.3, "unit": "mL"}
